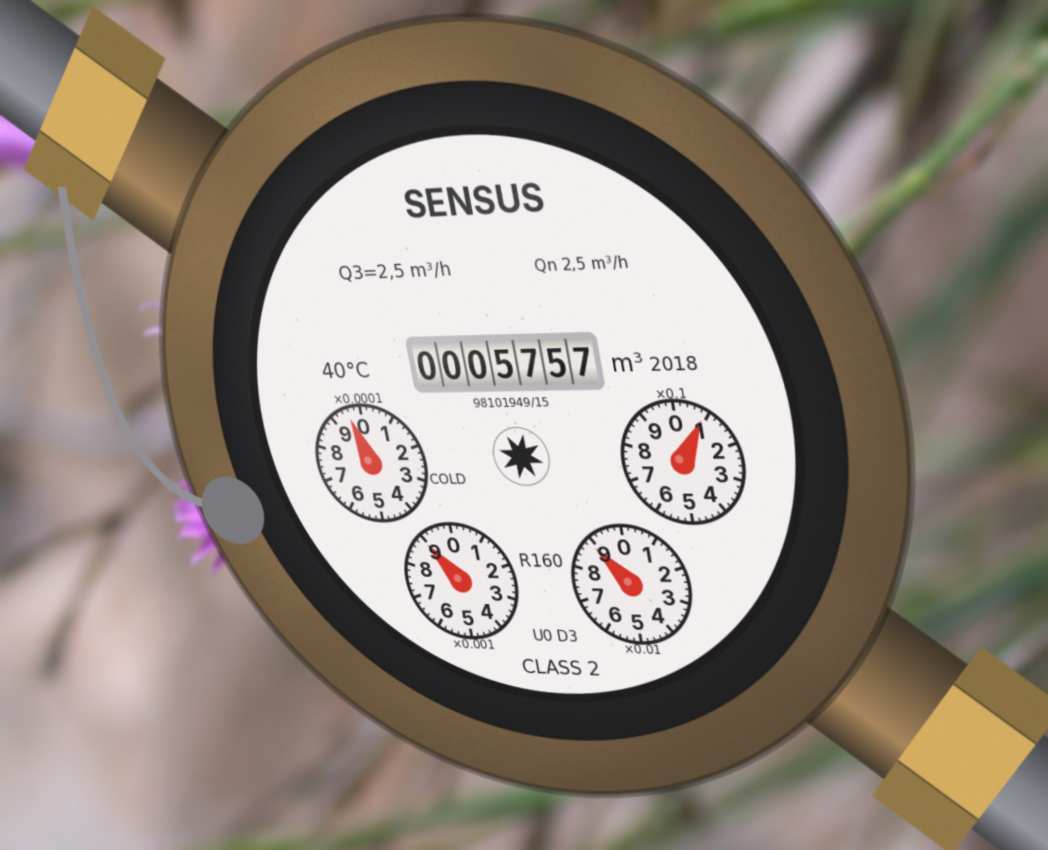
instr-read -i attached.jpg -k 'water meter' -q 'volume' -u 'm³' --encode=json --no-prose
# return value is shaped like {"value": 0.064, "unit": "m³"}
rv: {"value": 5757.0889, "unit": "m³"}
